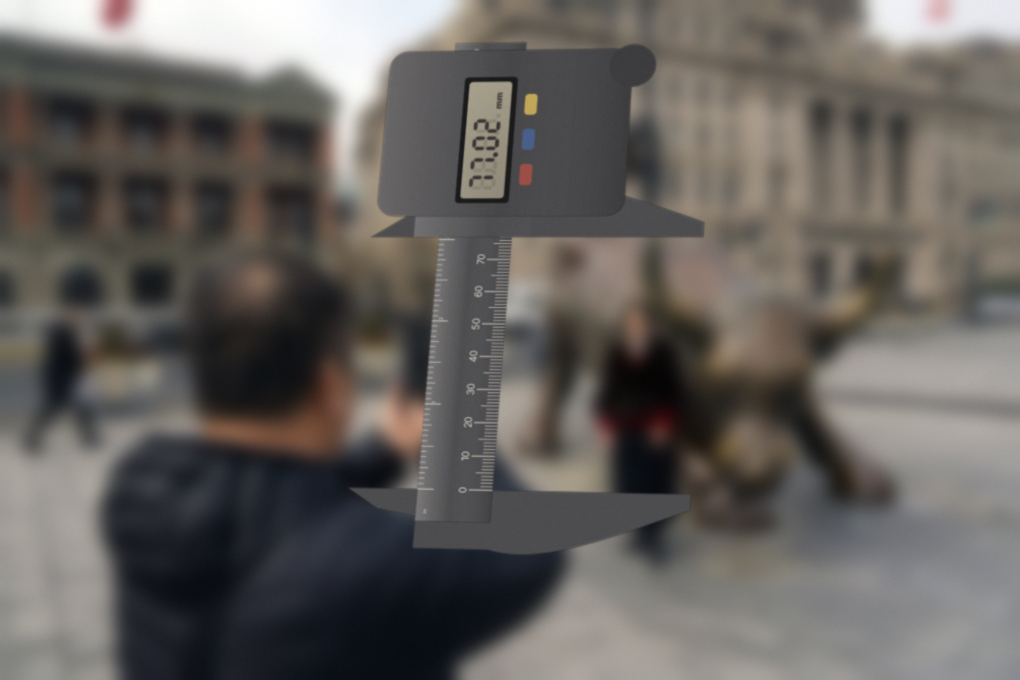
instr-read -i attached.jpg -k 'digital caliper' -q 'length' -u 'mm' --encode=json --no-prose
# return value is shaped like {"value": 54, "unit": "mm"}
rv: {"value": 77.02, "unit": "mm"}
